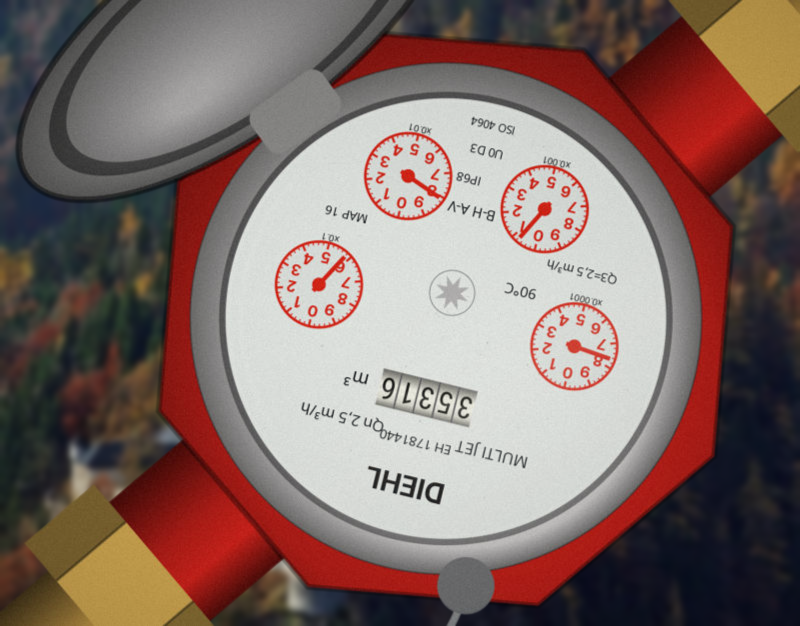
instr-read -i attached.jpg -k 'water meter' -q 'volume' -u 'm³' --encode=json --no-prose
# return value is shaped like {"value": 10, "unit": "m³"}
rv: {"value": 35316.5807, "unit": "m³"}
